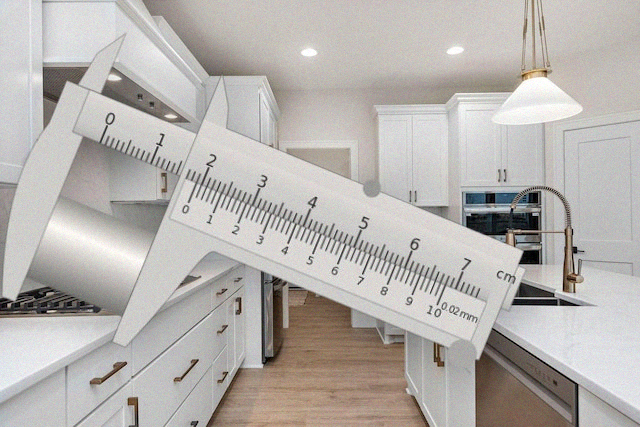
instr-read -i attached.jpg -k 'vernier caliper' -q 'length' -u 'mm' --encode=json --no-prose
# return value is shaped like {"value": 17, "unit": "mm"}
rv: {"value": 19.0, "unit": "mm"}
